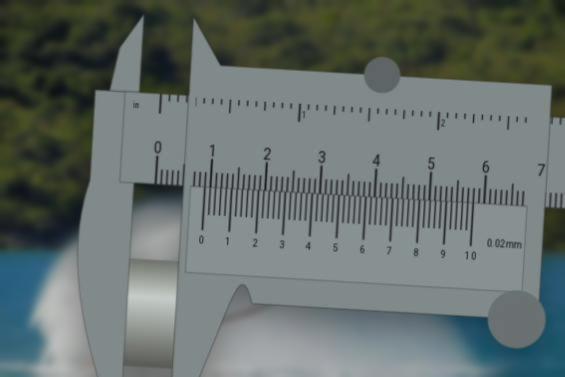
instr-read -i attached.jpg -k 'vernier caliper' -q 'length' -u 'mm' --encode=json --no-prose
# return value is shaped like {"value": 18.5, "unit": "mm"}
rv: {"value": 9.0, "unit": "mm"}
